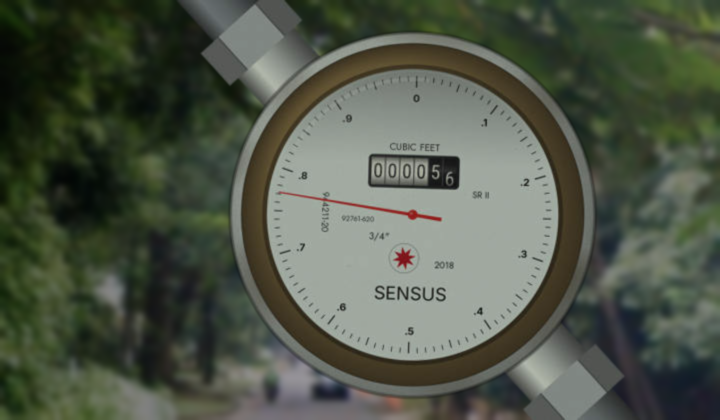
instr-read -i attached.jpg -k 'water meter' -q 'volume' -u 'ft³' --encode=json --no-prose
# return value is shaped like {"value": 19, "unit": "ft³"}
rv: {"value": 55.77, "unit": "ft³"}
